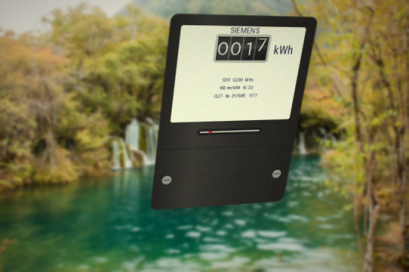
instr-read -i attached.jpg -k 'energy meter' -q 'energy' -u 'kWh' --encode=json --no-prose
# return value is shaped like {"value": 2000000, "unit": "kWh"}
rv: {"value": 17, "unit": "kWh"}
